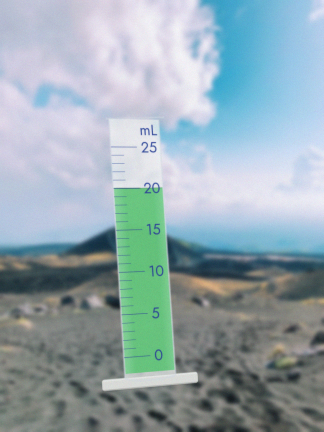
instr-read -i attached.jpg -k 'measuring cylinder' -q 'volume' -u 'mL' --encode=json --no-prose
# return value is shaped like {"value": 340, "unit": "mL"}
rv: {"value": 20, "unit": "mL"}
